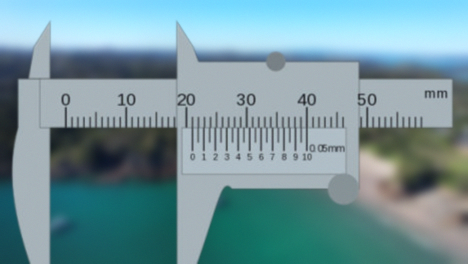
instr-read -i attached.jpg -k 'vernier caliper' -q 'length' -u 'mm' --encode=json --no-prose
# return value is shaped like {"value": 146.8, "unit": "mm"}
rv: {"value": 21.0, "unit": "mm"}
